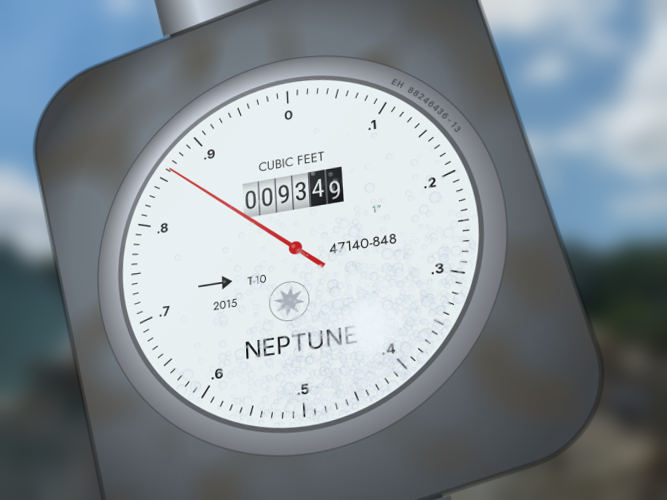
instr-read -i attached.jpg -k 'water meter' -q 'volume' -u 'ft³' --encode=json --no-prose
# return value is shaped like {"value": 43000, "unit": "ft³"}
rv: {"value": 9348.86, "unit": "ft³"}
